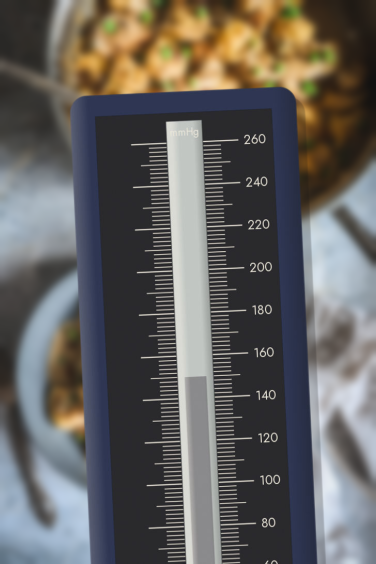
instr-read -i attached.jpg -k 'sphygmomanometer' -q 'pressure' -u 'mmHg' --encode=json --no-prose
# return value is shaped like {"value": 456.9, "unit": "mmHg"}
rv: {"value": 150, "unit": "mmHg"}
